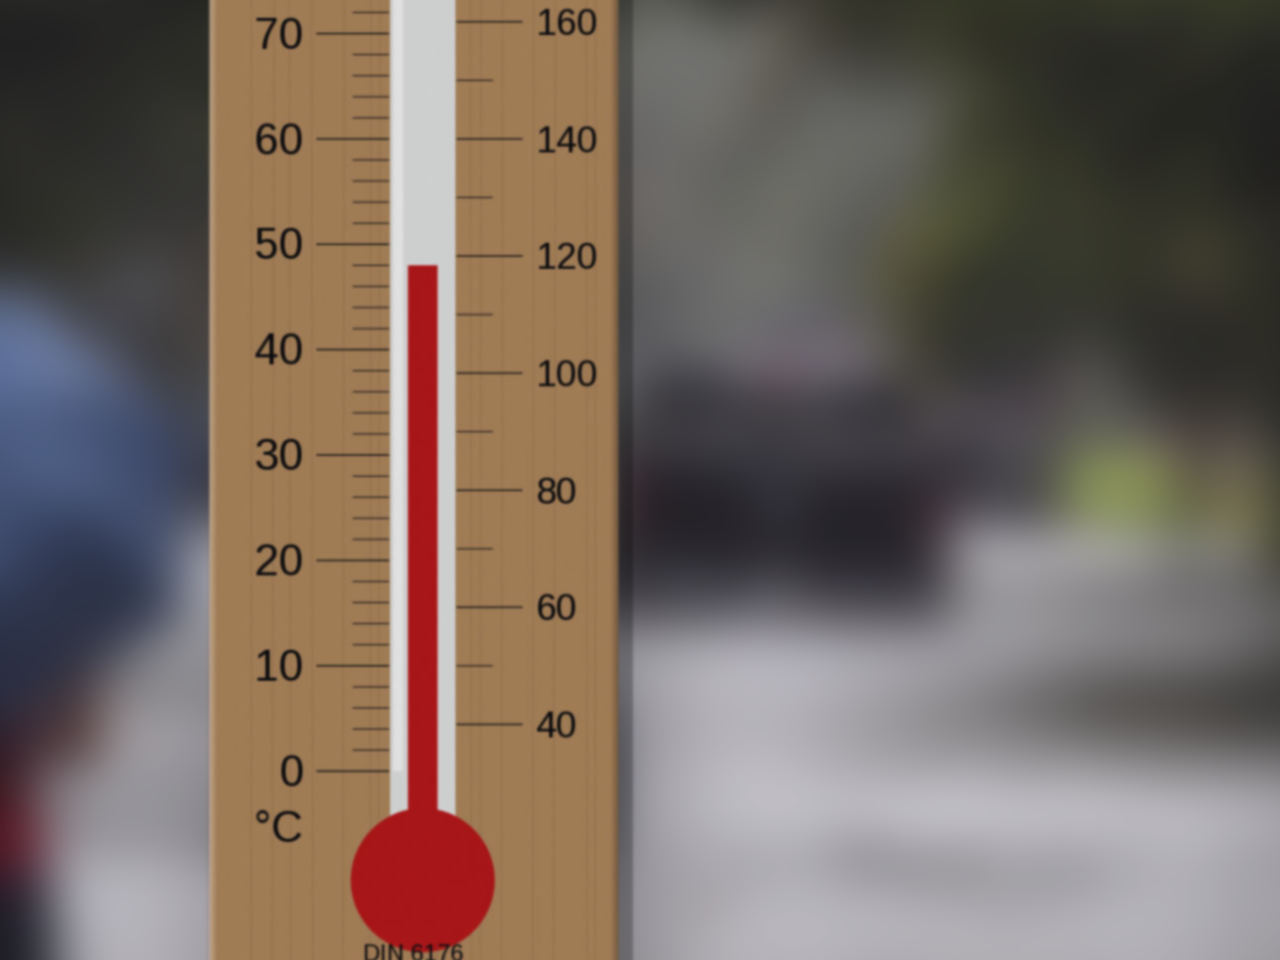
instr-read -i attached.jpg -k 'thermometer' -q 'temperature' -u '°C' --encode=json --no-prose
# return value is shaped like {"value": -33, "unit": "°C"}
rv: {"value": 48, "unit": "°C"}
